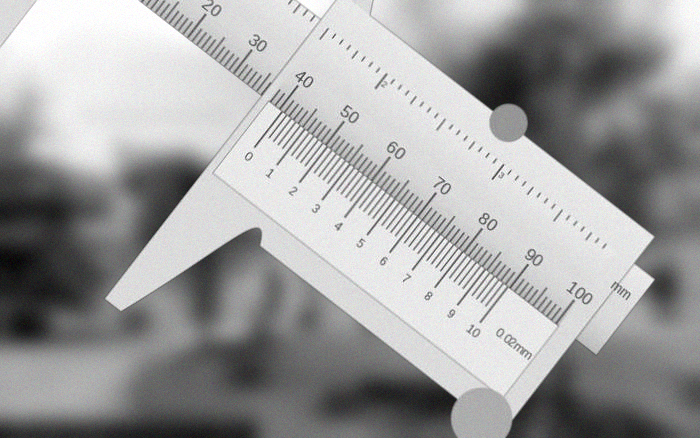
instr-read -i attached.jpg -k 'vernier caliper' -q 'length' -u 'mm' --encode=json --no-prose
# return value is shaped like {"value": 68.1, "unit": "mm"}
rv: {"value": 40.6, "unit": "mm"}
